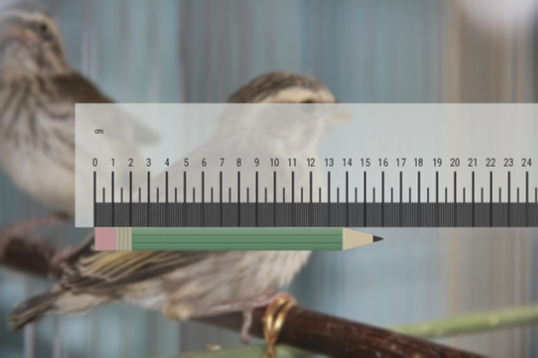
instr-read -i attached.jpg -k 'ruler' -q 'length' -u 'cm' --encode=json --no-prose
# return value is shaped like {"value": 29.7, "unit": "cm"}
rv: {"value": 16, "unit": "cm"}
